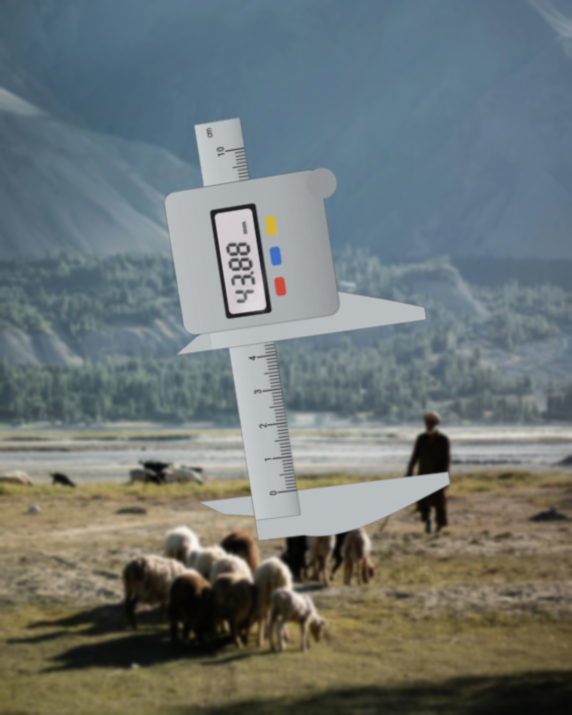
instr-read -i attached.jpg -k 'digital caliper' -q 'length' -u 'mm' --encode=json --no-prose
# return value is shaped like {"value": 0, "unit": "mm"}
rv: {"value": 43.88, "unit": "mm"}
